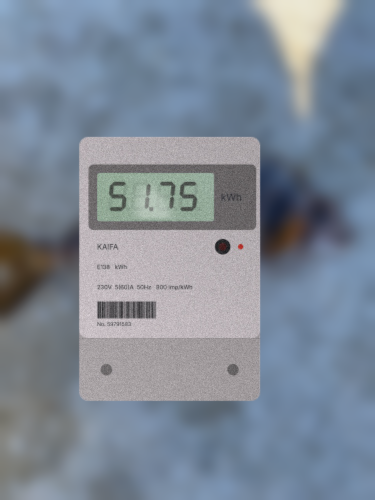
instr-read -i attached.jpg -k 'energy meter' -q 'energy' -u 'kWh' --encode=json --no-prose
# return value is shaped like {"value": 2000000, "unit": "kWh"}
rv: {"value": 51.75, "unit": "kWh"}
